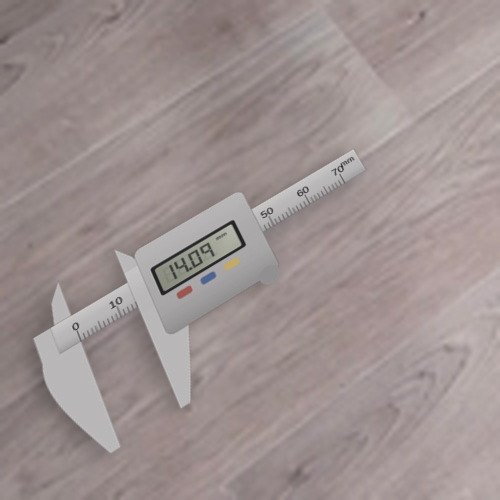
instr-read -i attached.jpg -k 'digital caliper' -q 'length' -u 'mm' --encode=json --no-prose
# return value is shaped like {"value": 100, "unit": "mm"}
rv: {"value": 14.09, "unit": "mm"}
